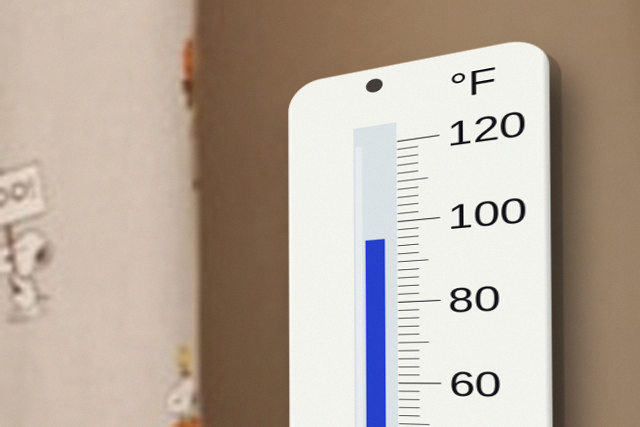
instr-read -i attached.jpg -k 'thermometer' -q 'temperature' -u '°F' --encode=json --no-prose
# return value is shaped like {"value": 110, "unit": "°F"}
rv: {"value": 96, "unit": "°F"}
